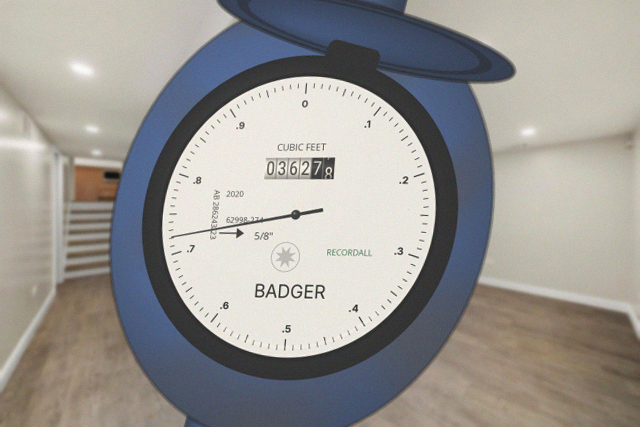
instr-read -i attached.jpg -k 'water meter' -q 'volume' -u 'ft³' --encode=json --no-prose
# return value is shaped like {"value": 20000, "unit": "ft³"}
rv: {"value": 36277.72, "unit": "ft³"}
